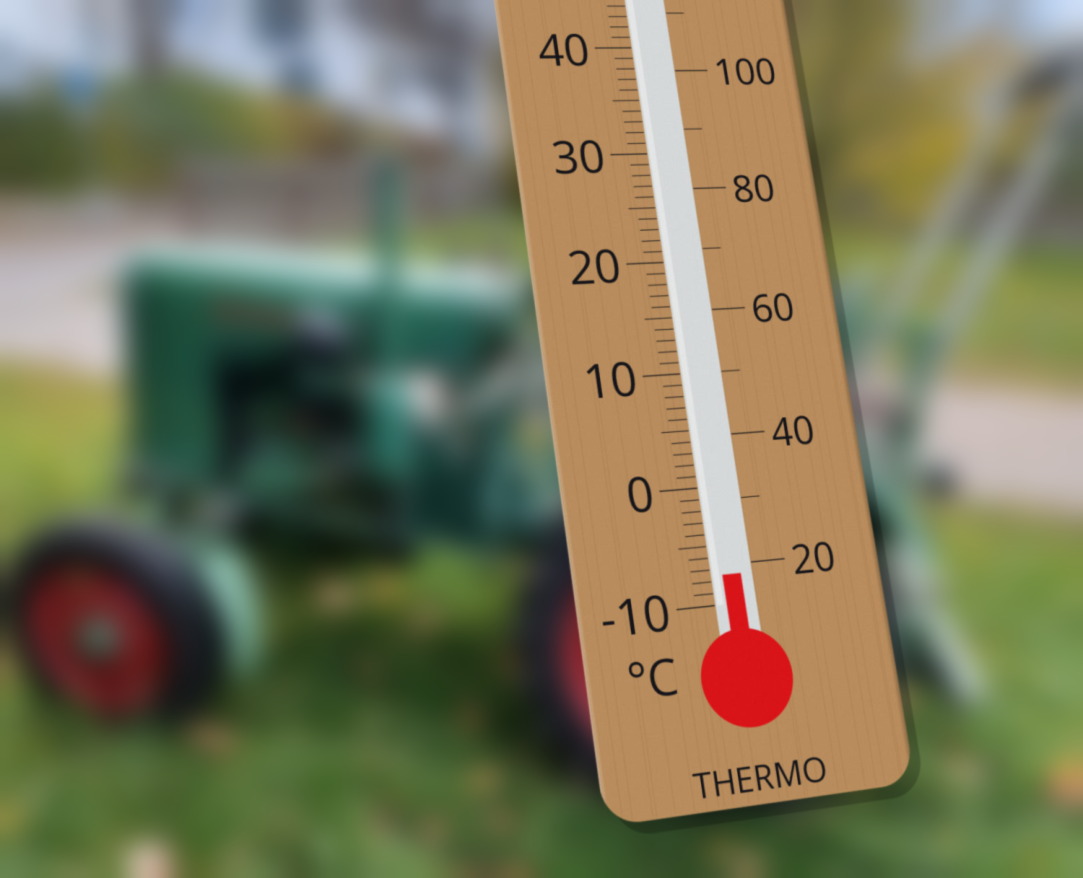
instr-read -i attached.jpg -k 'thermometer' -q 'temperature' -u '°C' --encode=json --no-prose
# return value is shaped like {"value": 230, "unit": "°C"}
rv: {"value": -7.5, "unit": "°C"}
